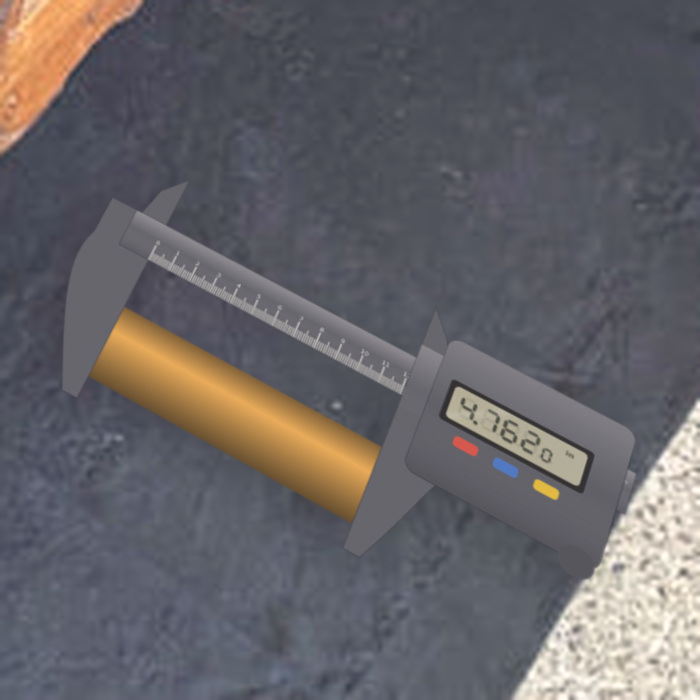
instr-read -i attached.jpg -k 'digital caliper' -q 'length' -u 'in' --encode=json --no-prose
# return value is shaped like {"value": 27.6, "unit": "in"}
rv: {"value": 4.7620, "unit": "in"}
